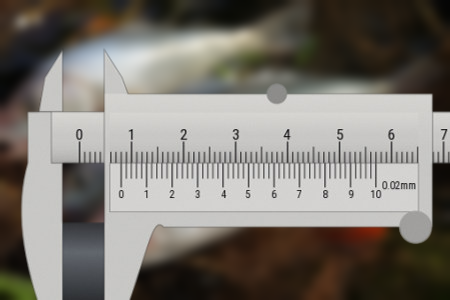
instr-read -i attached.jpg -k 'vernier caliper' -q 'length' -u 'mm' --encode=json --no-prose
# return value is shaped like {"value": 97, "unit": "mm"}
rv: {"value": 8.0, "unit": "mm"}
